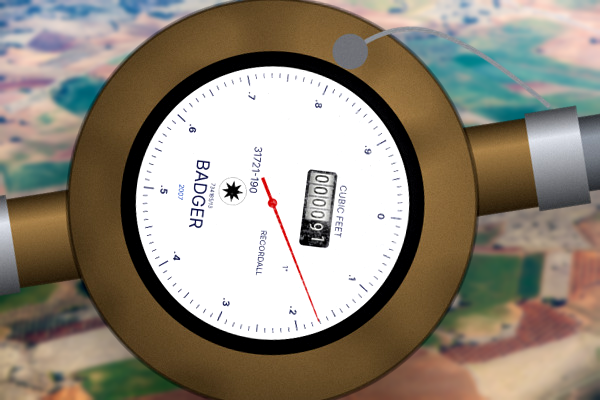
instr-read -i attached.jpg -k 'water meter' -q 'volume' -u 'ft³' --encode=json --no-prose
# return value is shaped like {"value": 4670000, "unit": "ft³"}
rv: {"value": 91.17, "unit": "ft³"}
